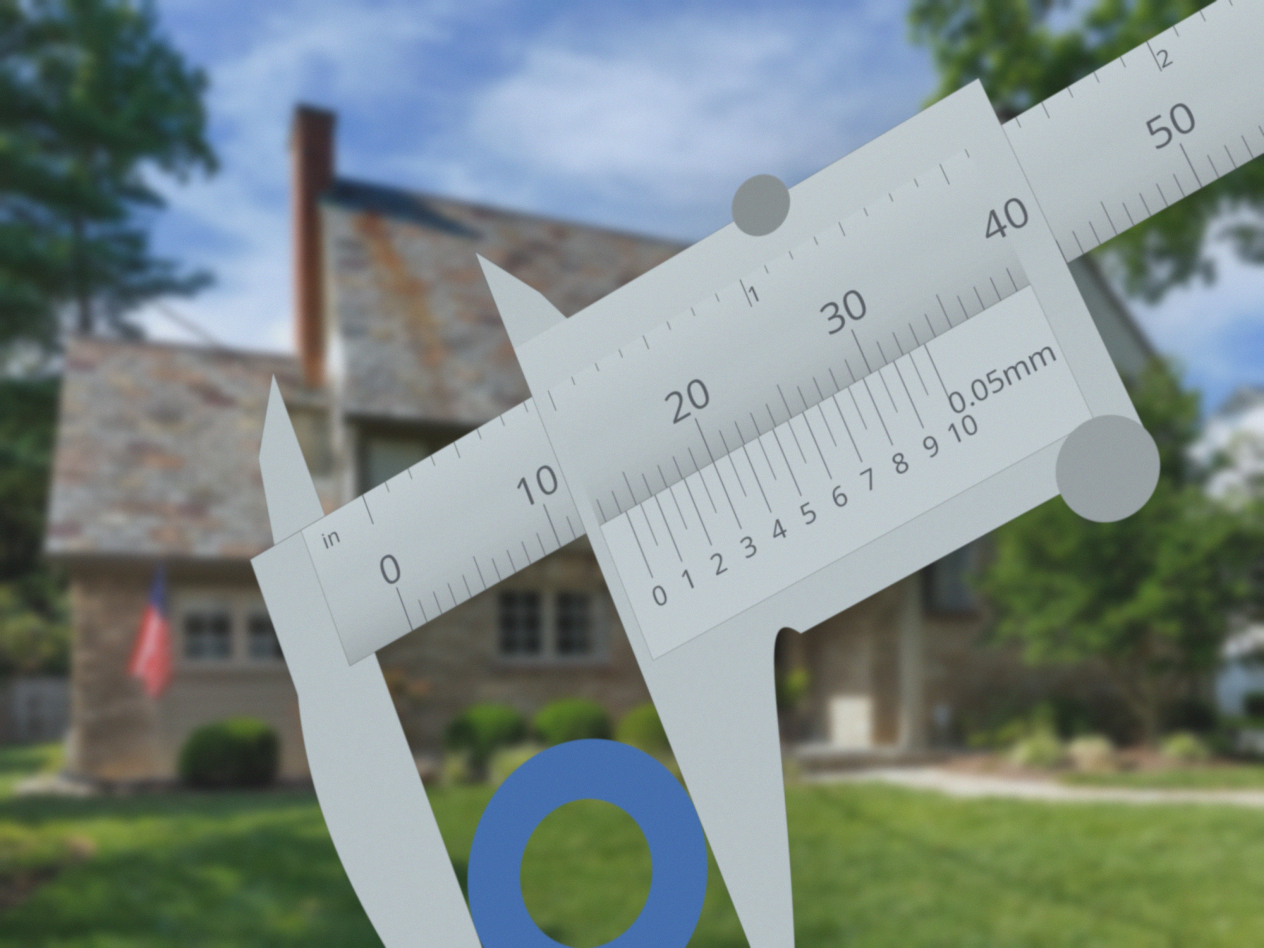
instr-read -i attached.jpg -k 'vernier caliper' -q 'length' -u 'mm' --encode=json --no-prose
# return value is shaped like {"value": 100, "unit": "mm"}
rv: {"value": 14.3, "unit": "mm"}
